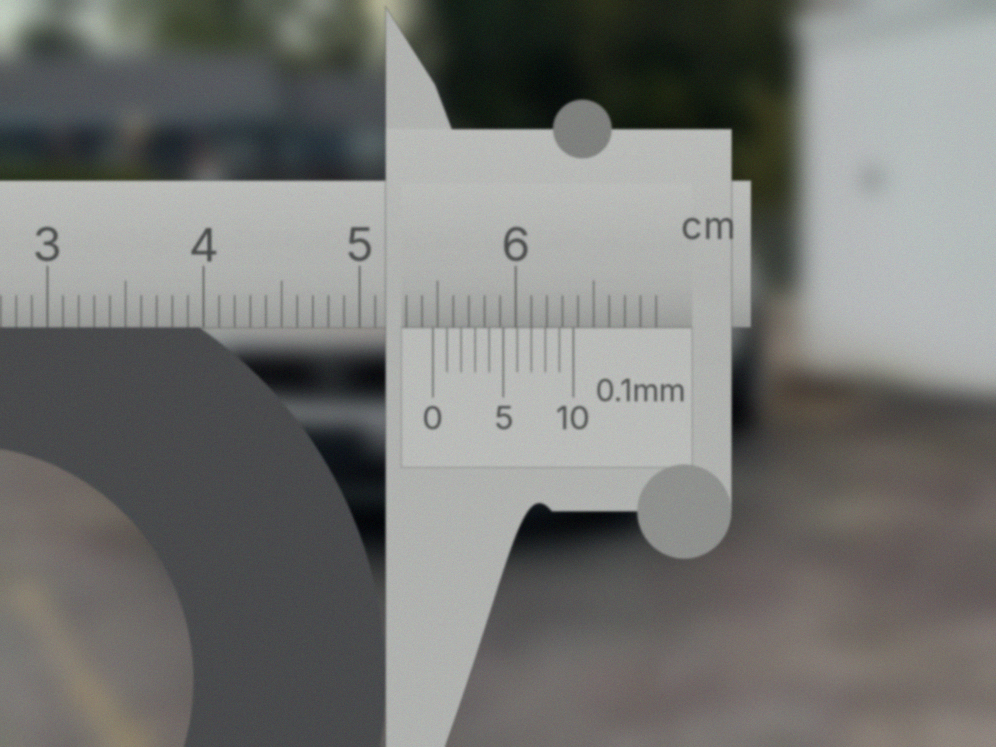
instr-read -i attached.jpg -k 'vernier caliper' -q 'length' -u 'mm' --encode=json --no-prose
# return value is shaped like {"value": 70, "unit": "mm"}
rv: {"value": 54.7, "unit": "mm"}
